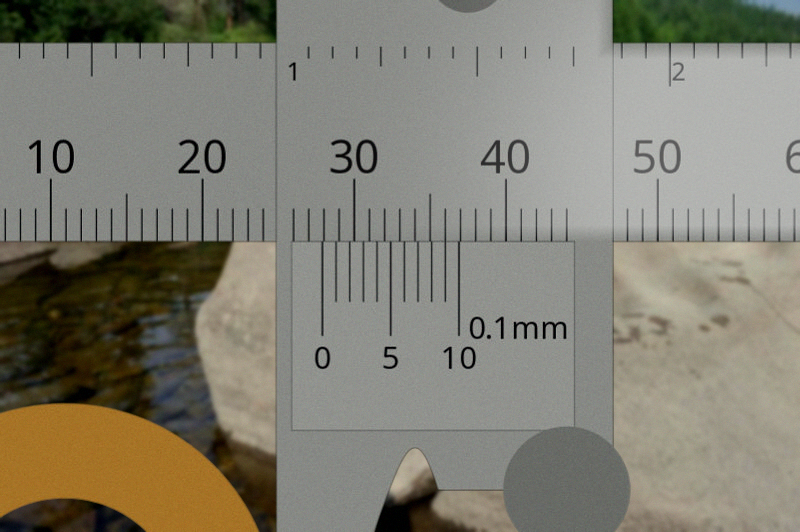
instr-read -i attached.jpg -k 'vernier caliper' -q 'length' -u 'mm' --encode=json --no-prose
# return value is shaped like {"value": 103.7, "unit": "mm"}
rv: {"value": 27.9, "unit": "mm"}
